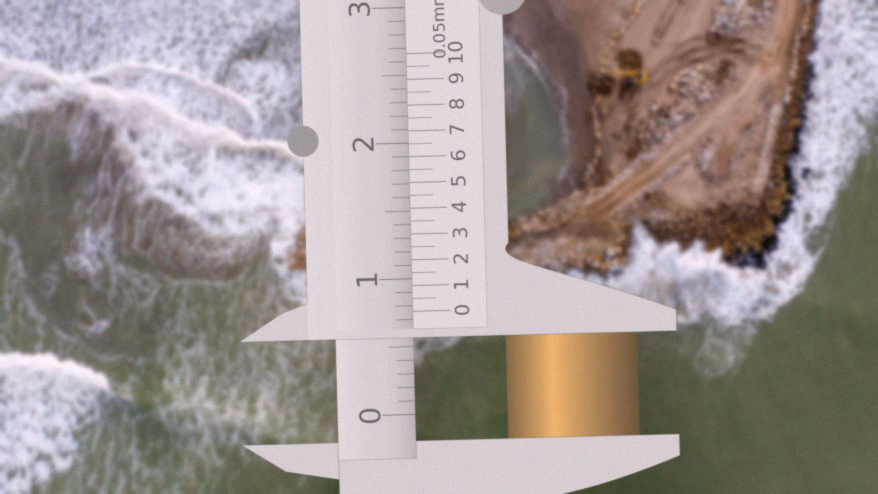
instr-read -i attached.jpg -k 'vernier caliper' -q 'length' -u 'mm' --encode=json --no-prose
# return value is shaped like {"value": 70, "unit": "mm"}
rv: {"value": 7.6, "unit": "mm"}
